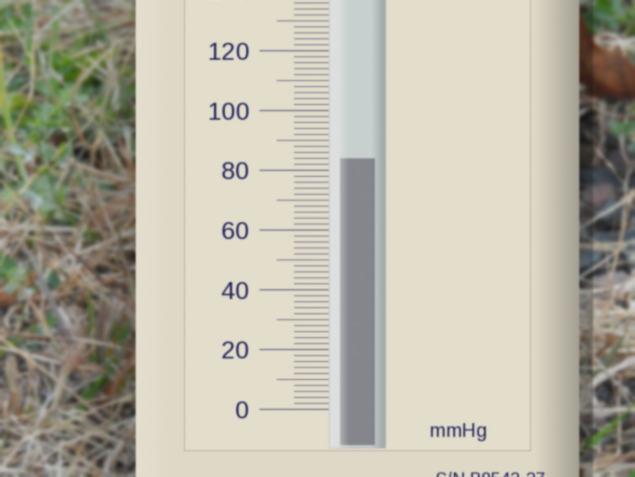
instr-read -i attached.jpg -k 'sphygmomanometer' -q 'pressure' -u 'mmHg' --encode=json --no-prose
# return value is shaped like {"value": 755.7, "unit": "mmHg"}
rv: {"value": 84, "unit": "mmHg"}
